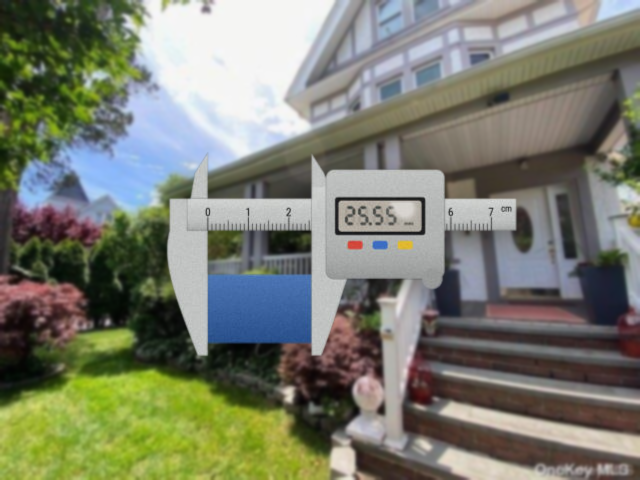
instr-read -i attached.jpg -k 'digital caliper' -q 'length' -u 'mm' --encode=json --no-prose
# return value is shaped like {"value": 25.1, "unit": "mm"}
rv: {"value": 25.55, "unit": "mm"}
